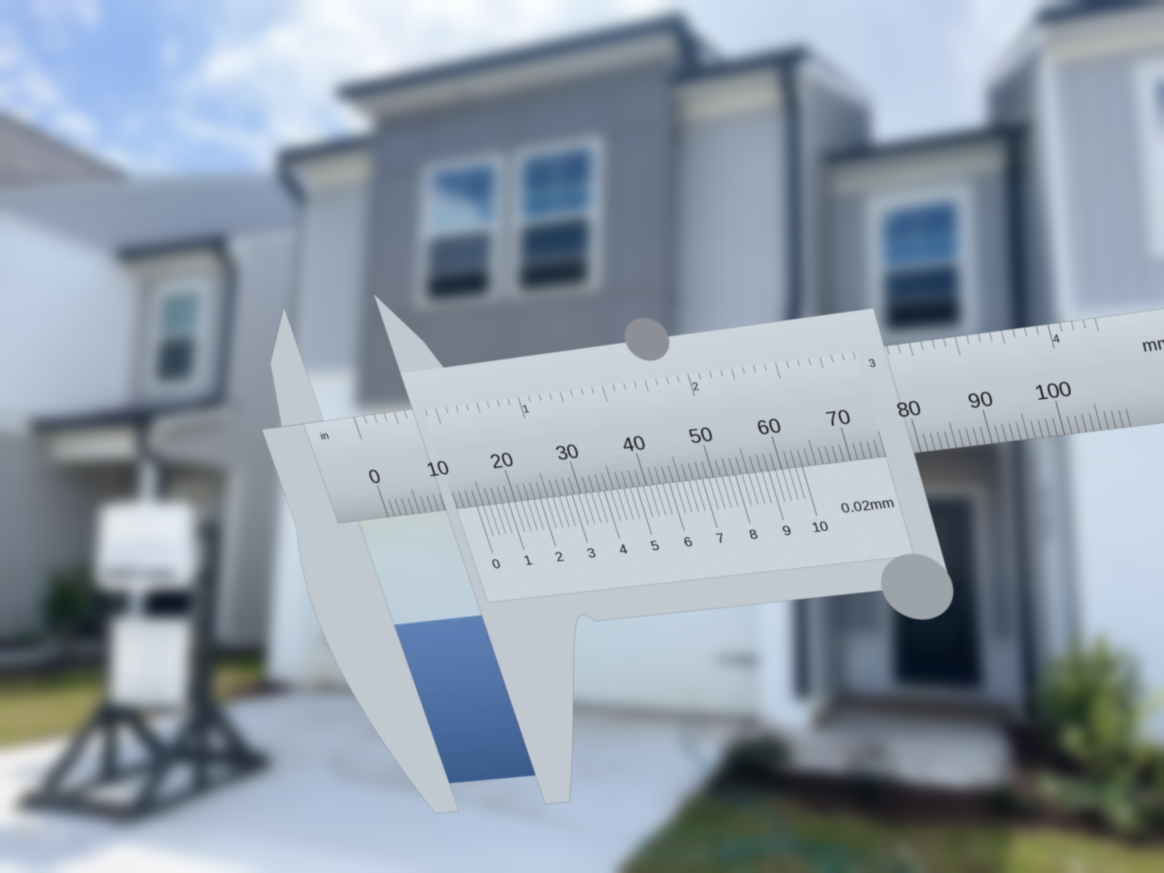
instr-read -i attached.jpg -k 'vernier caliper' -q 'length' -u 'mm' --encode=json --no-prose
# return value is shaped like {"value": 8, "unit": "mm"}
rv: {"value": 14.0, "unit": "mm"}
